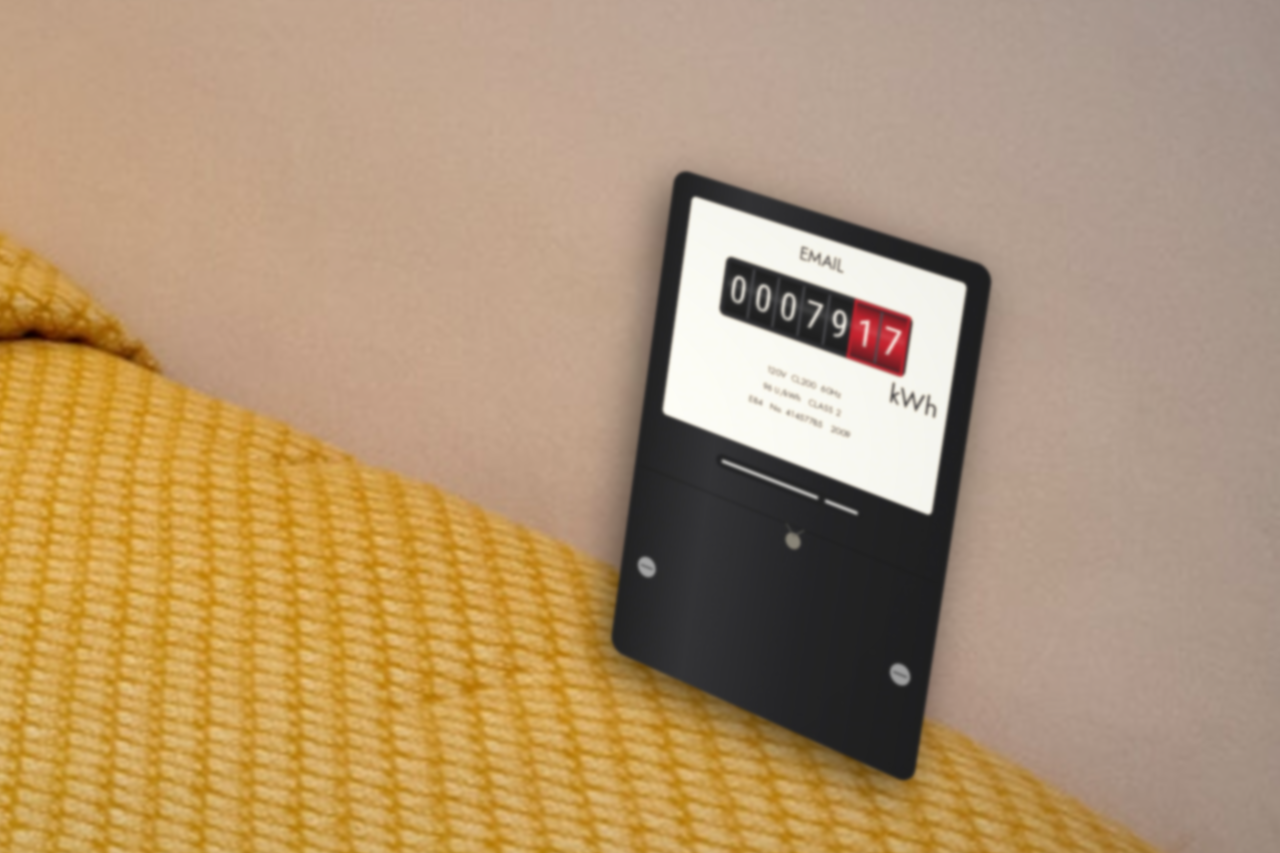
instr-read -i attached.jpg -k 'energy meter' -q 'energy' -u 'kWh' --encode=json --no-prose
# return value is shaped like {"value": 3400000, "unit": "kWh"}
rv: {"value": 79.17, "unit": "kWh"}
